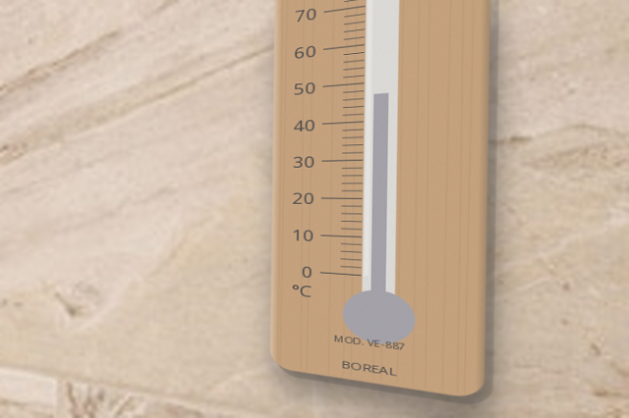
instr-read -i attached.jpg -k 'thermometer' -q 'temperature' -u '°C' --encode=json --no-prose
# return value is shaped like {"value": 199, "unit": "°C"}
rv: {"value": 47, "unit": "°C"}
